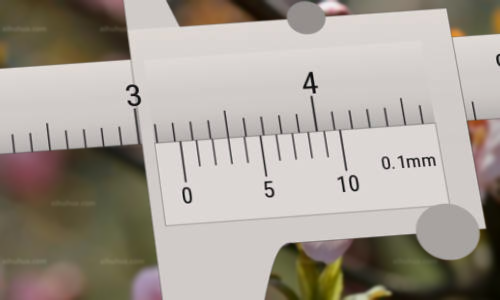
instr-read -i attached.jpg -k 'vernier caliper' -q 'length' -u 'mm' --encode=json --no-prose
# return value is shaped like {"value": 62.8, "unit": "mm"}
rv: {"value": 32.3, "unit": "mm"}
